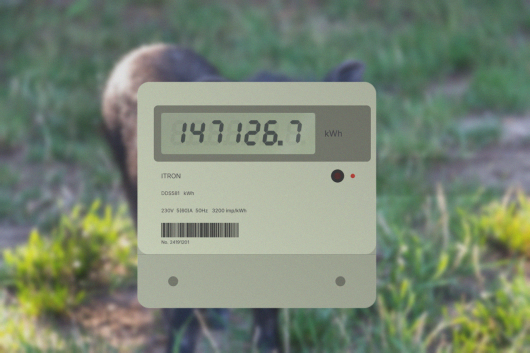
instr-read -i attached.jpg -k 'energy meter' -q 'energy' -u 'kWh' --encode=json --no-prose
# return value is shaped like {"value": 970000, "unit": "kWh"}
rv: {"value": 147126.7, "unit": "kWh"}
